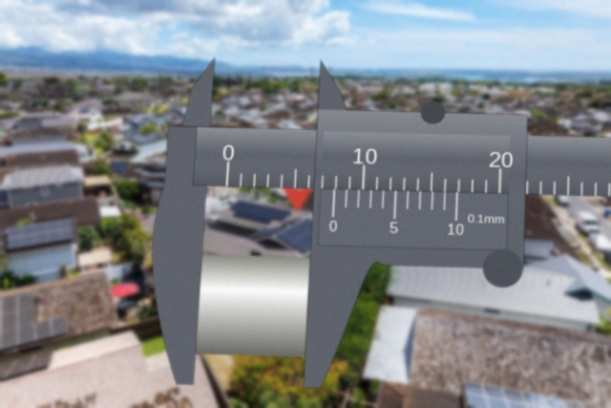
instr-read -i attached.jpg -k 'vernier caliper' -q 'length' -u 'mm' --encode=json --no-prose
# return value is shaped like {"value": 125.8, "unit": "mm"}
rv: {"value": 7.9, "unit": "mm"}
